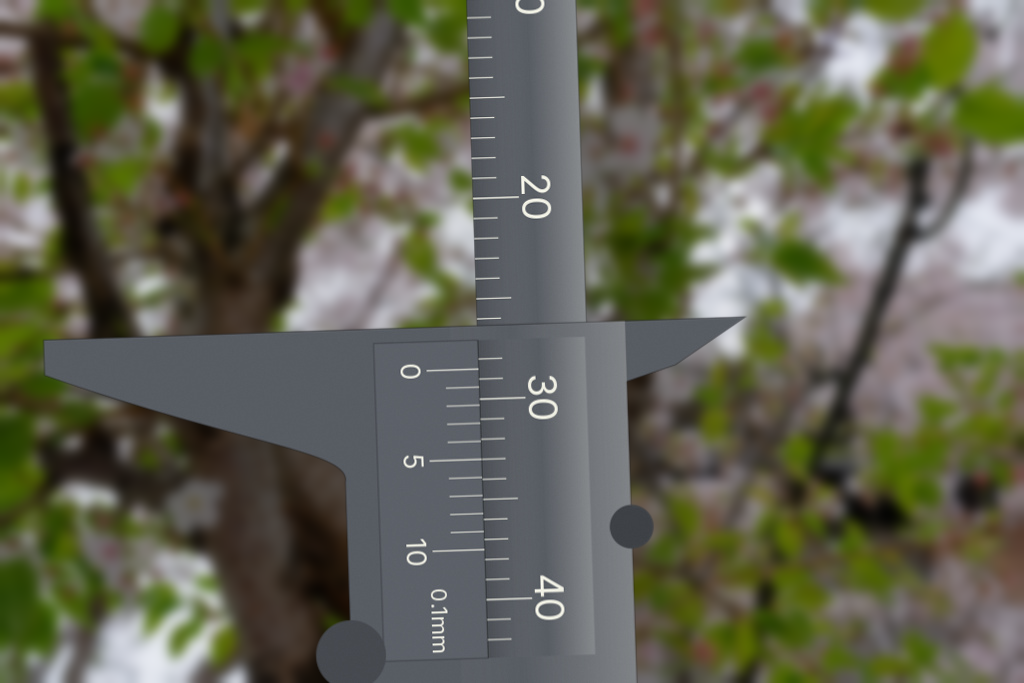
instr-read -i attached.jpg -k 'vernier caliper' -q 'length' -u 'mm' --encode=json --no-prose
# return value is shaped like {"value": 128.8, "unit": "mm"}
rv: {"value": 28.5, "unit": "mm"}
